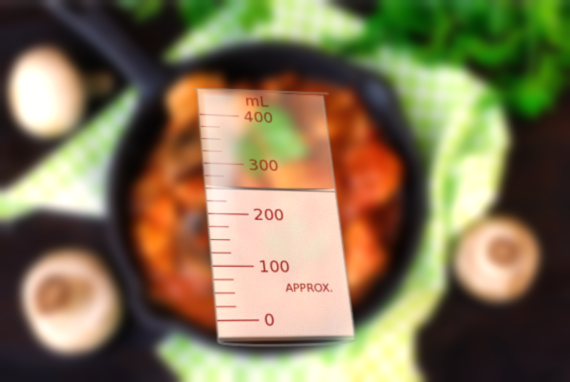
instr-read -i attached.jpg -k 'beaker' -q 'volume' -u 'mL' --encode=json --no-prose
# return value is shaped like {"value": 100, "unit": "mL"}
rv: {"value": 250, "unit": "mL"}
